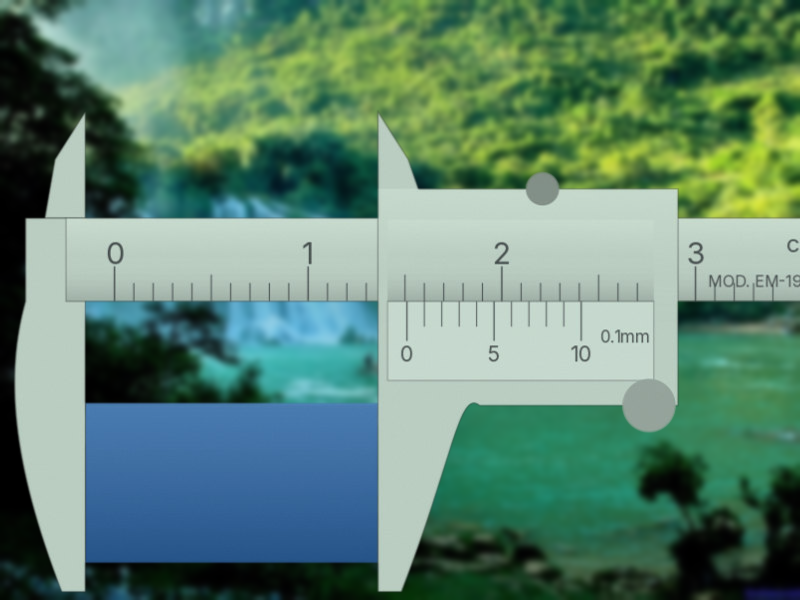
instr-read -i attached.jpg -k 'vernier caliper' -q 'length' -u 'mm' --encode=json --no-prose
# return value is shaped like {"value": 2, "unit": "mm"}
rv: {"value": 15.1, "unit": "mm"}
